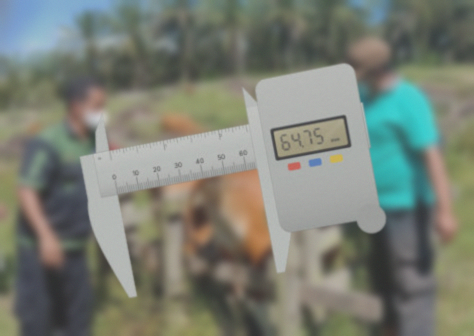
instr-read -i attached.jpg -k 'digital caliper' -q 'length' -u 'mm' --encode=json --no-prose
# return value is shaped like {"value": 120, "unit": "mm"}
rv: {"value": 64.75, "unit": "mm"}
